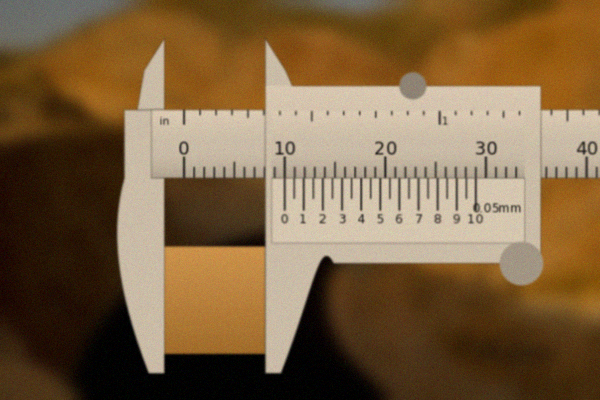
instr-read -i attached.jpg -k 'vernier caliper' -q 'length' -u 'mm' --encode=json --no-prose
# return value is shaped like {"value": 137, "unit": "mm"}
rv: {"value": 10.0, "unit": "mm"}
